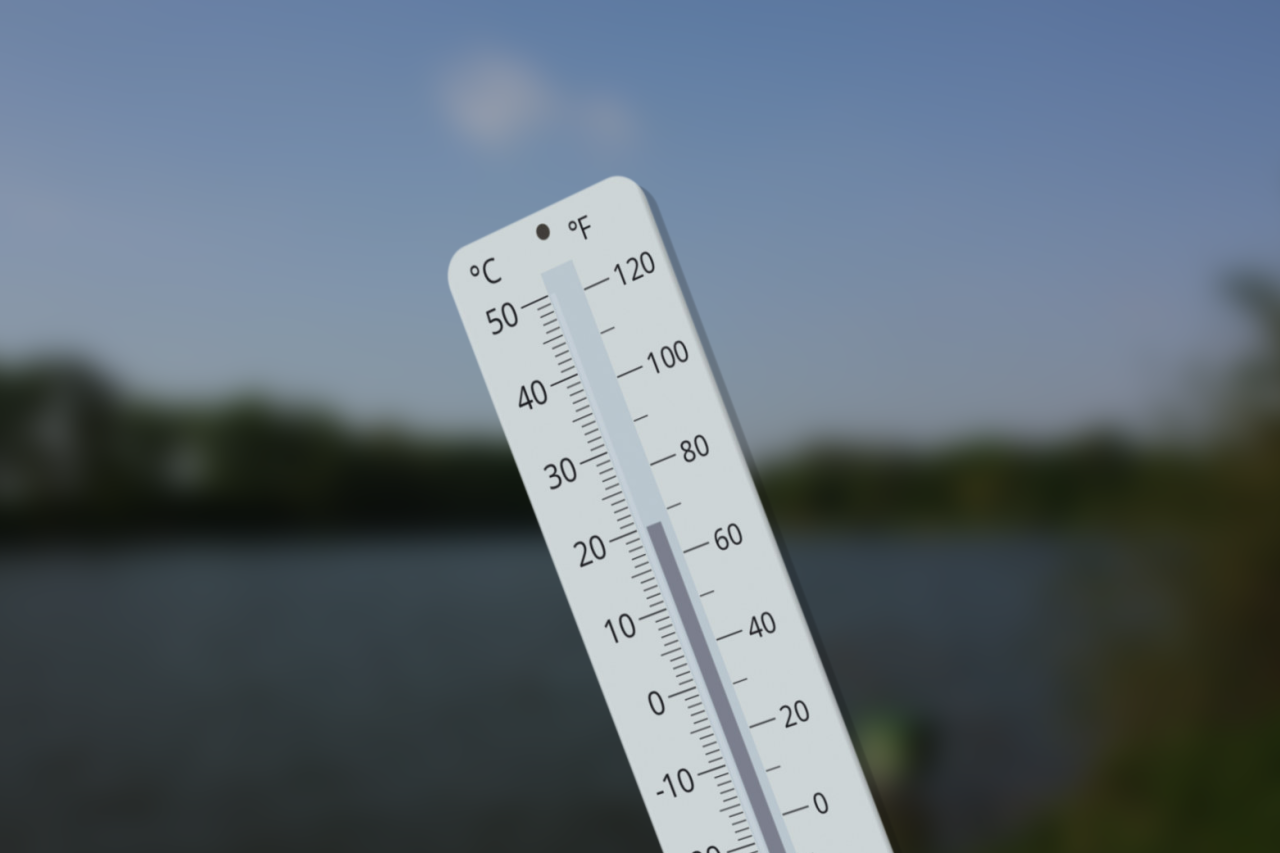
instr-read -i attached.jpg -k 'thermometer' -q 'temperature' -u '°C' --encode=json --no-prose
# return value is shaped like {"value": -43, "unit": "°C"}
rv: {"value": 20, "unit": "°C"}
